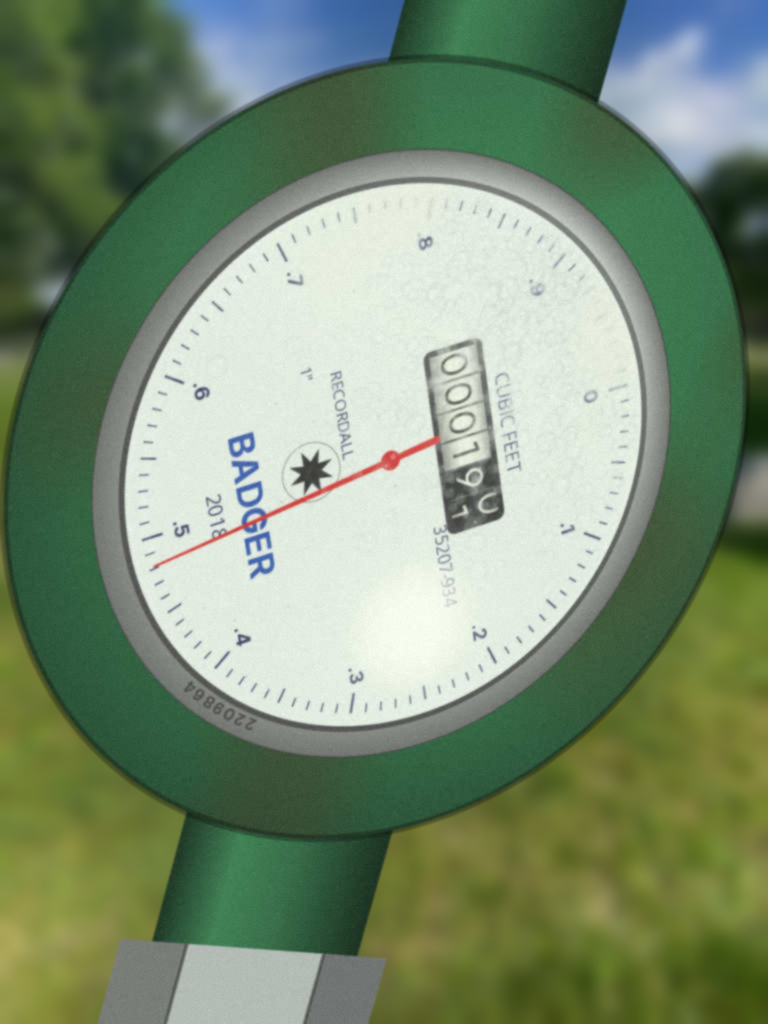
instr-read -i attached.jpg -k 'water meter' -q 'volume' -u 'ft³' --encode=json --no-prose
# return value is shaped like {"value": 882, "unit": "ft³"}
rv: {"value": 190.48, "unit": "ft³"}
